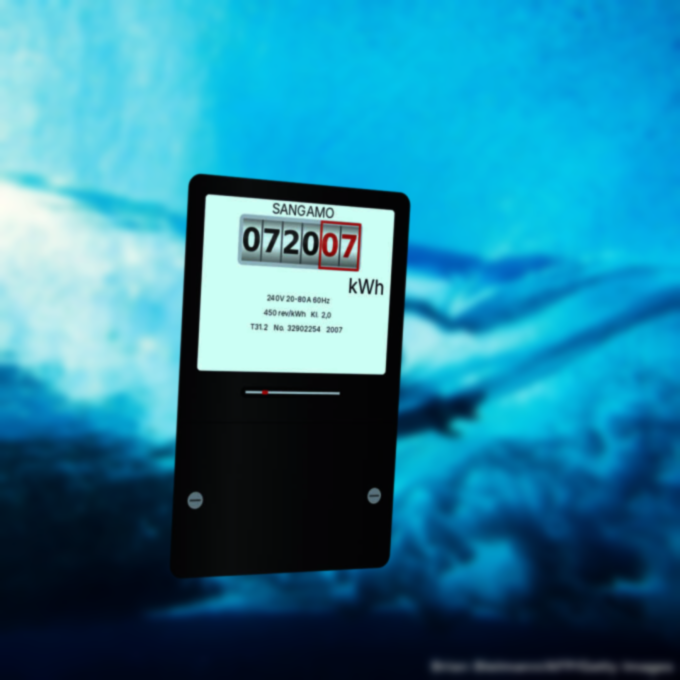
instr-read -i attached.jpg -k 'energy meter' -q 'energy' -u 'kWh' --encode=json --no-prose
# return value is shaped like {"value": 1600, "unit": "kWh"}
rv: {"value": 720.07, "unit": "kWh"}
